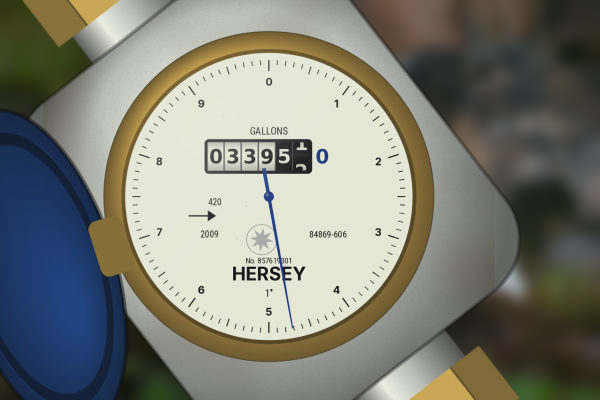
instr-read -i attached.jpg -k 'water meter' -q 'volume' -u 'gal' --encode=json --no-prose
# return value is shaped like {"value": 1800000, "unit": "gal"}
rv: {"value": 339514.7, "unit": "gal"}
